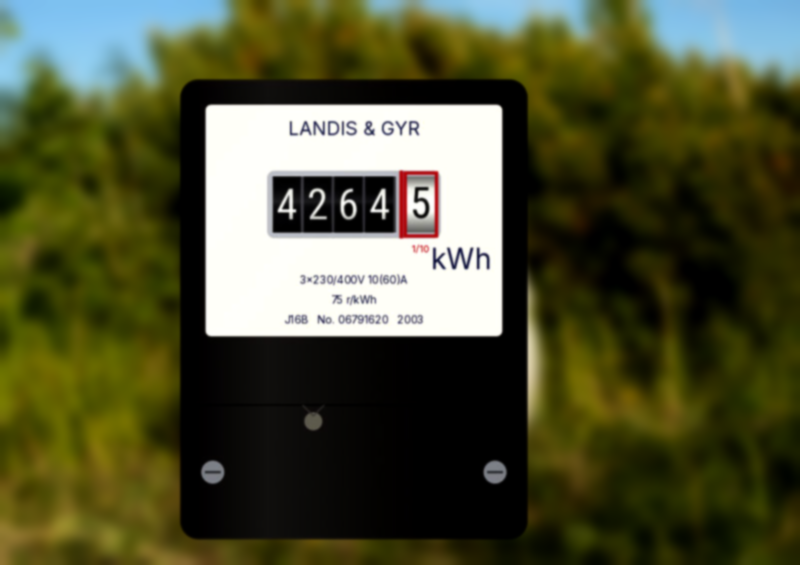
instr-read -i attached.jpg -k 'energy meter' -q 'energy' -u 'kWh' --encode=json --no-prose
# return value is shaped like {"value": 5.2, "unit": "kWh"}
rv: {"value": 4264.5, "unit": "kWh"}
